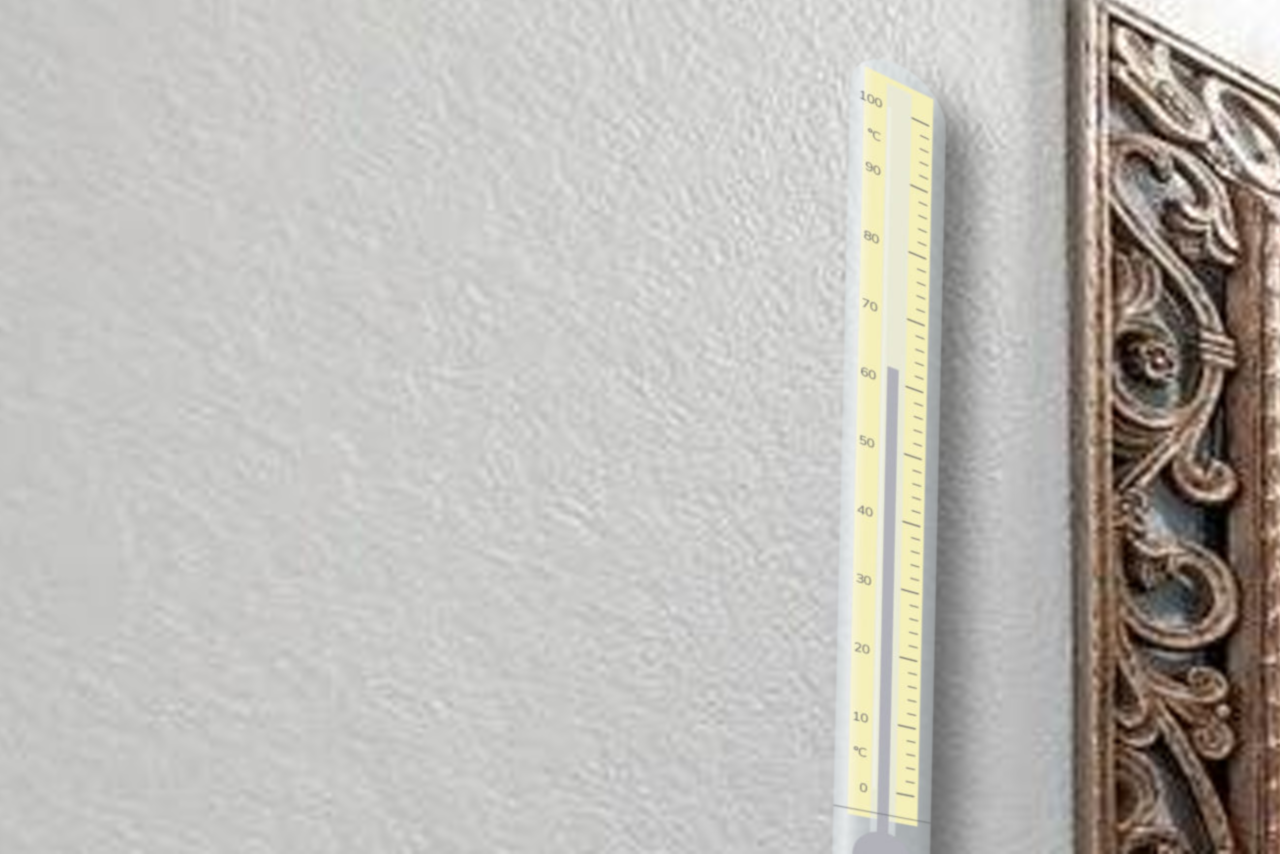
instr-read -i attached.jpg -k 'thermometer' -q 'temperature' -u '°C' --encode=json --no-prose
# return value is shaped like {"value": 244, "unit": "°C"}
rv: {"value": 62, "unit": "°C"}
